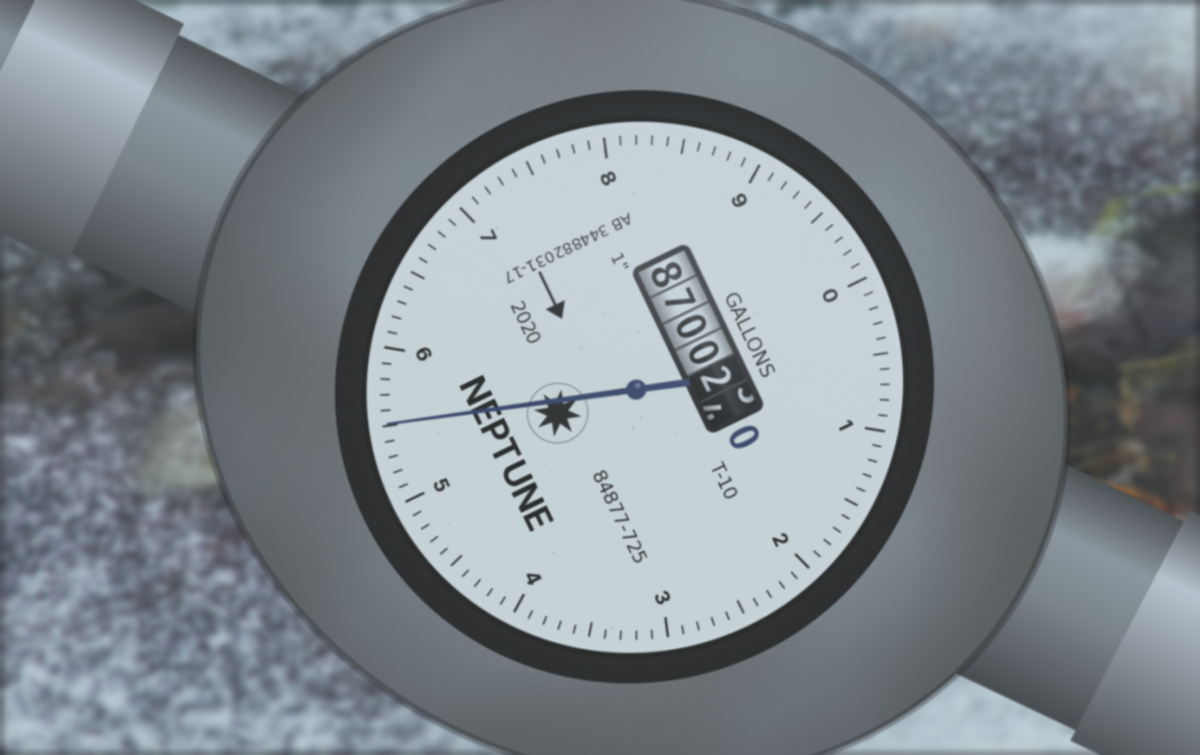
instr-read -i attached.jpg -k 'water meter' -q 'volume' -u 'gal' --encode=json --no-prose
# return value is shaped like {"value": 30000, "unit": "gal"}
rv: {"value": 8700235.5, "unit": "gal"}
